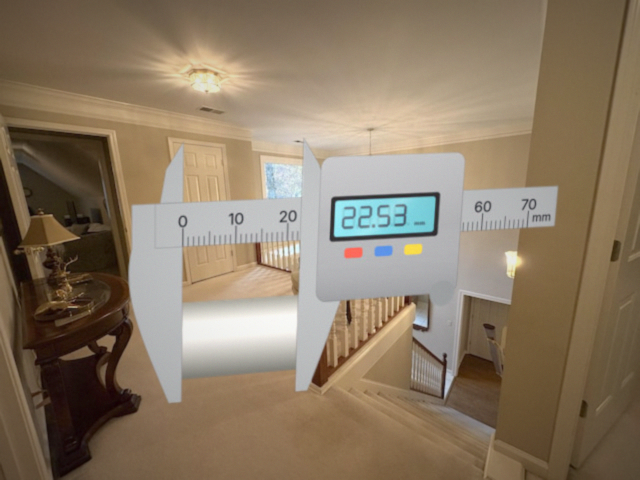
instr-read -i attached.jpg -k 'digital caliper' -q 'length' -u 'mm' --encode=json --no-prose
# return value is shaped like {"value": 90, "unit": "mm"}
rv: {"value": 22.53, "unit": "mm"}
